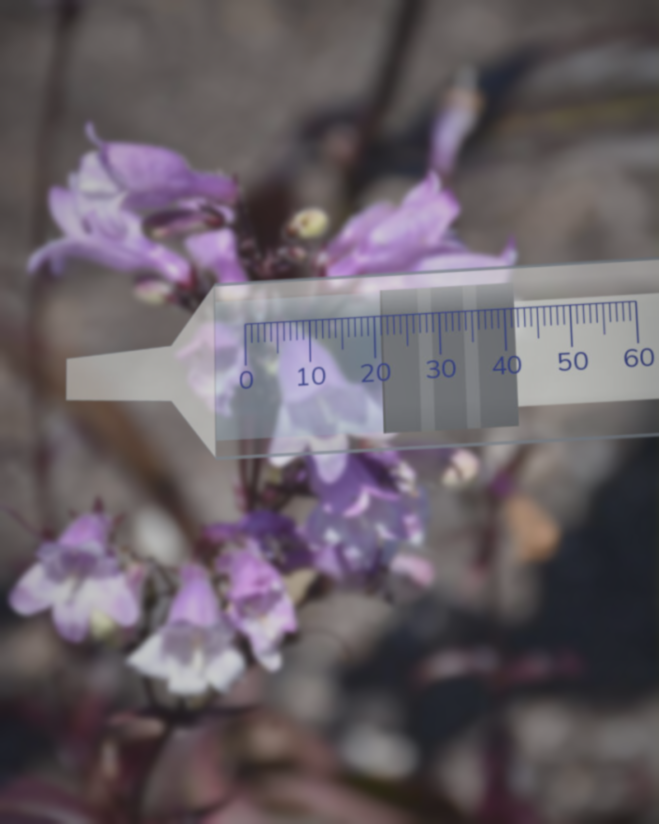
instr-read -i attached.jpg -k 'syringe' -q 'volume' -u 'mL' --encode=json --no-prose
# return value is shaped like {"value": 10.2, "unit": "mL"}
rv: {"value": 21, "unit": "mL"}
